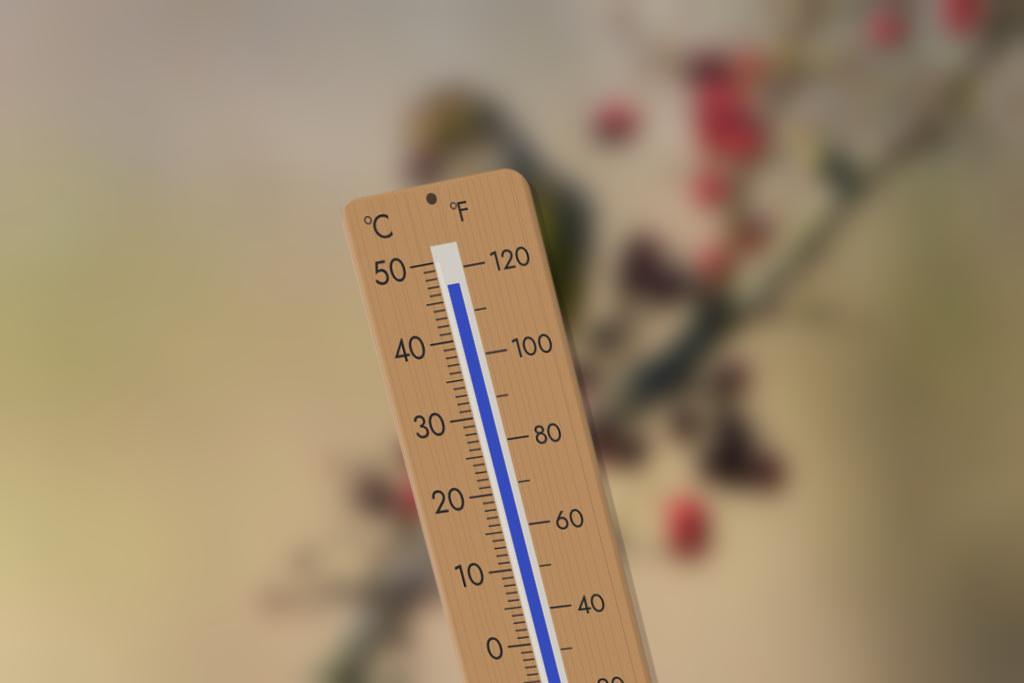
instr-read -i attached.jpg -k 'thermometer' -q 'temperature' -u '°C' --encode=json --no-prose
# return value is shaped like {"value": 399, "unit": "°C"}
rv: {"value": 47, "unit": "°C"}
